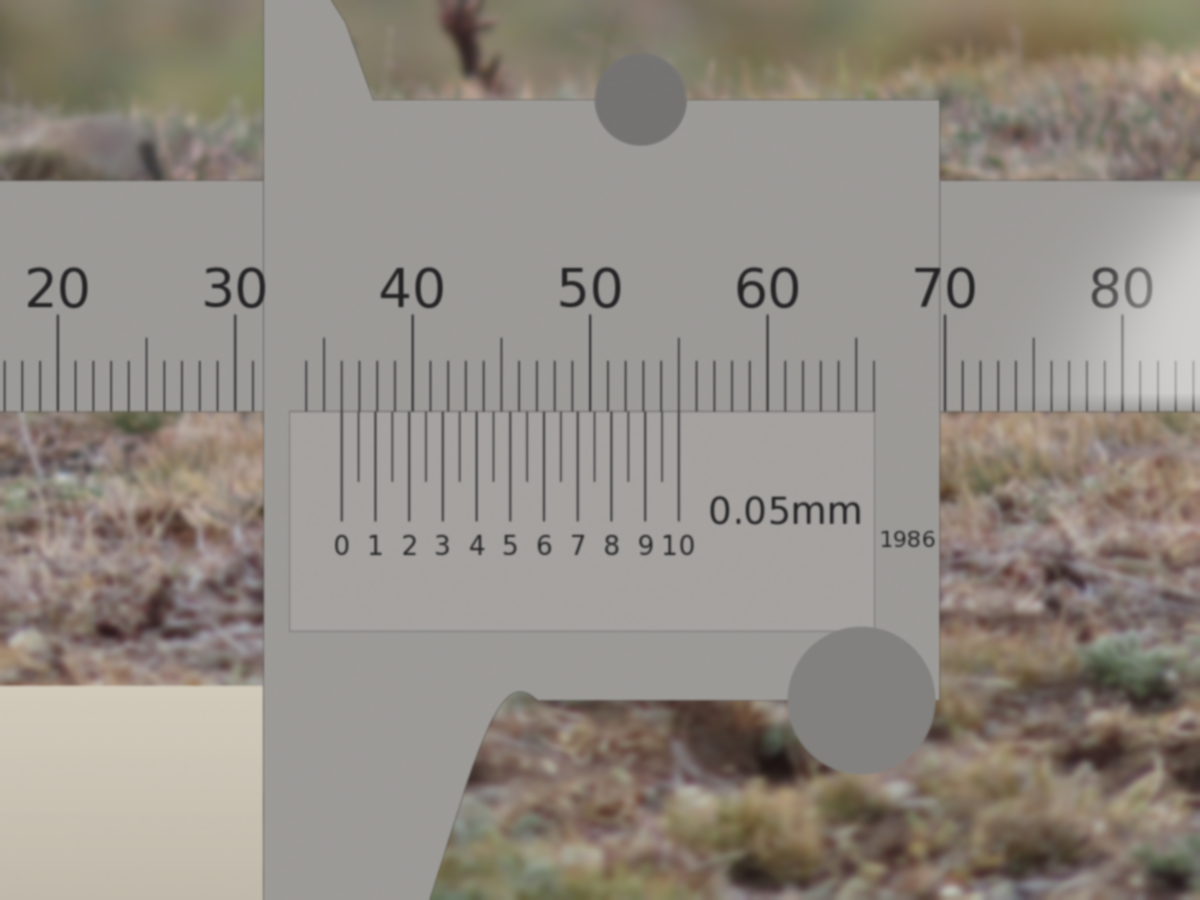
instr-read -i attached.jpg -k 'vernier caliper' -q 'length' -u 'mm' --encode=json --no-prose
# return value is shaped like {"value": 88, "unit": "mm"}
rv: {"value": 36.0, "unit": "mm"}
